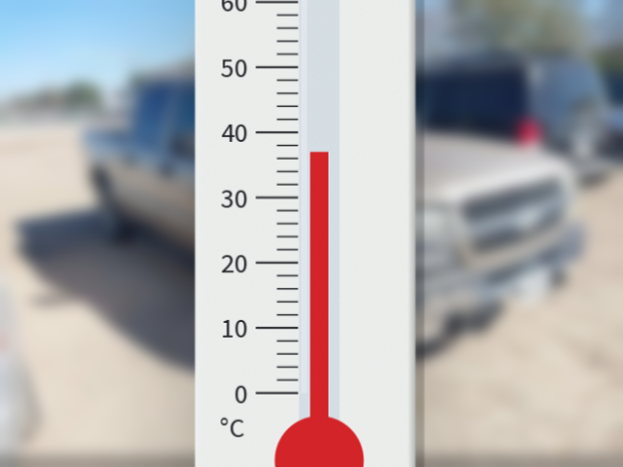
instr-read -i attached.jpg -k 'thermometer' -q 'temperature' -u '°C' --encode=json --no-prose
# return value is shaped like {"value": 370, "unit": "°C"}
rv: {"value": 37, "unit": "°C"}
